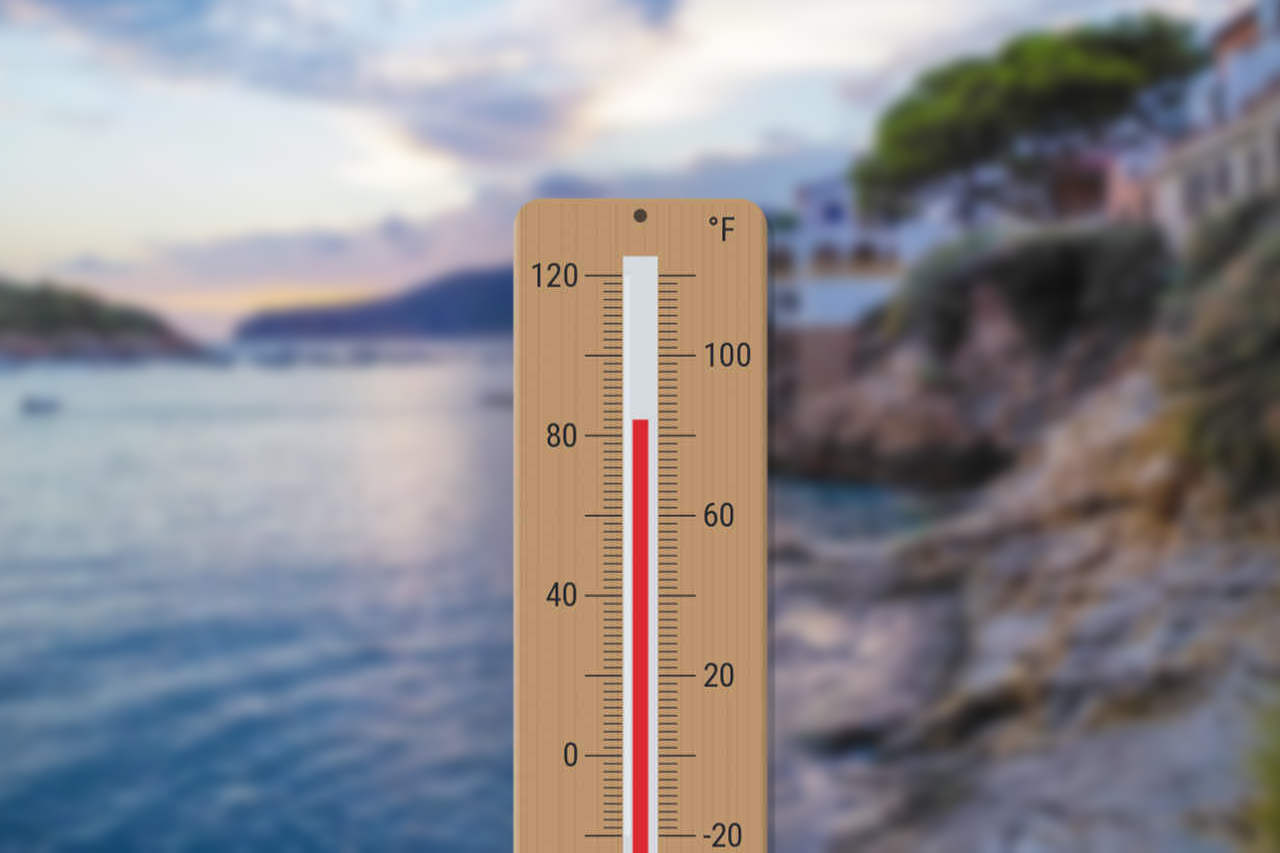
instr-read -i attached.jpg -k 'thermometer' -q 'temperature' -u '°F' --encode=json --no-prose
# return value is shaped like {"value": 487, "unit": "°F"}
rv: {"value": 84, "unit": "°F"}
